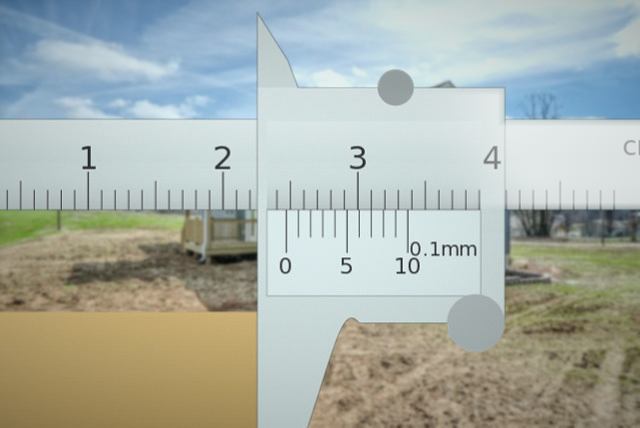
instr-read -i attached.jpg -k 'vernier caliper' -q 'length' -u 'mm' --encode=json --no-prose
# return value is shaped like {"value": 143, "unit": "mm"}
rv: {"value": 24.7, "unit": "mm"}
